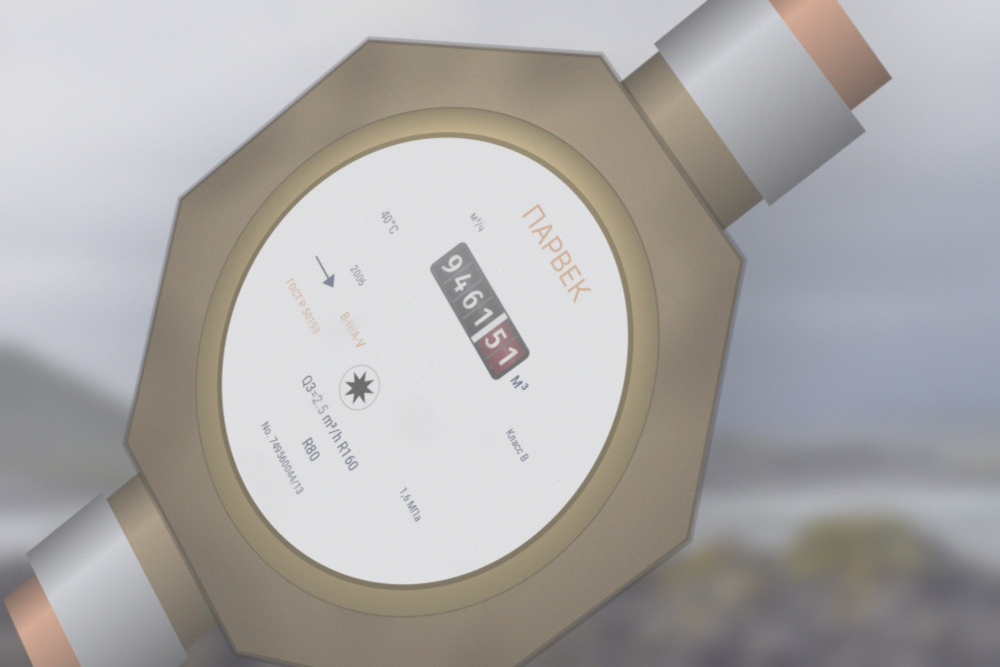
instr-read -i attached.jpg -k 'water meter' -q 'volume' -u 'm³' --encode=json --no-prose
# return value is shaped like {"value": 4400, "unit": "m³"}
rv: {"value": 9461.51, "unit": "m³"}
